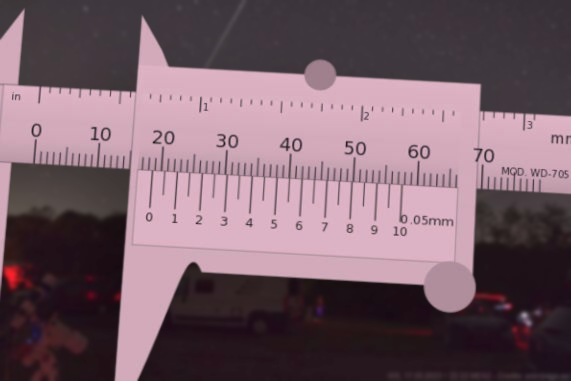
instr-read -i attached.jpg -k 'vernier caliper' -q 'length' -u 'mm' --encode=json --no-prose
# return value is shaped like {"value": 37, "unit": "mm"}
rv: {"value": 18.6, "unit": "mm"}
